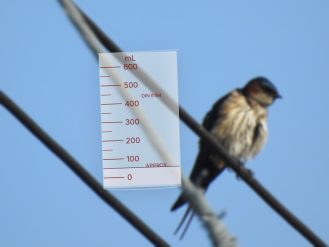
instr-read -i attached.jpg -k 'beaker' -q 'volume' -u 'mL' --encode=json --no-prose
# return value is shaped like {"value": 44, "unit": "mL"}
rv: {"value": 50, "unit": "mL"}
